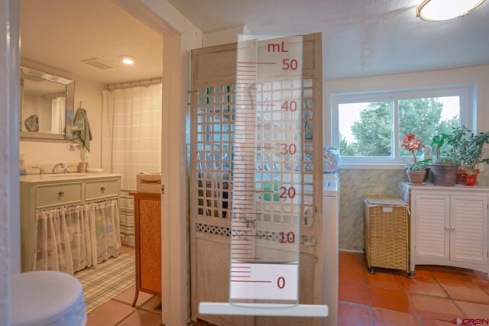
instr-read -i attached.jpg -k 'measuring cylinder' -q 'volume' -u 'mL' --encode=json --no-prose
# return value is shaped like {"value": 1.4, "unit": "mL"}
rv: {"value": 4, "unit": "mL"}
